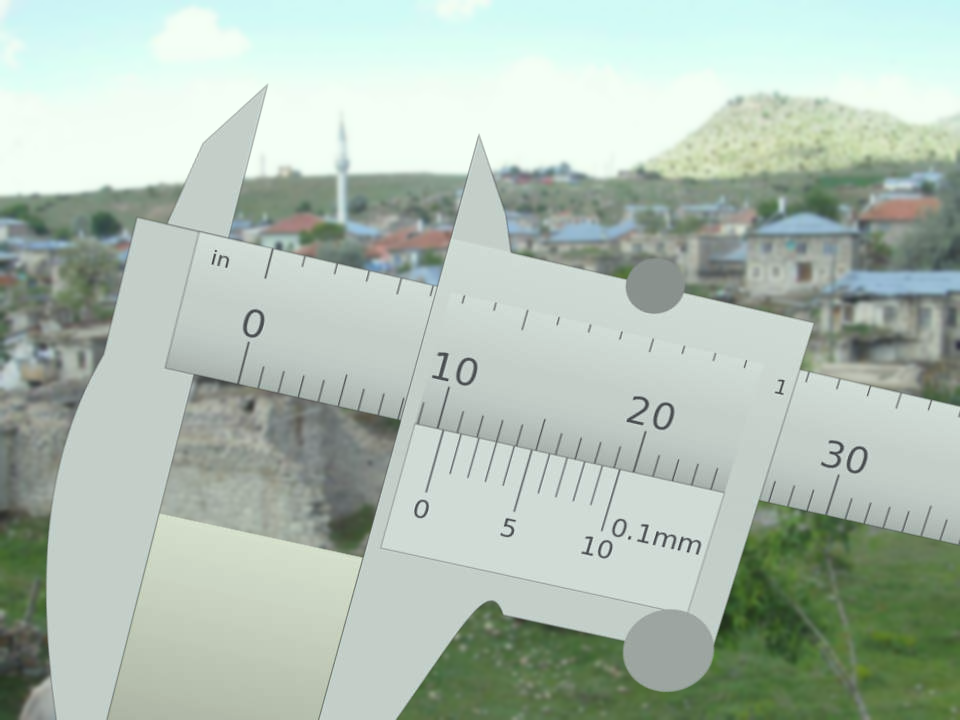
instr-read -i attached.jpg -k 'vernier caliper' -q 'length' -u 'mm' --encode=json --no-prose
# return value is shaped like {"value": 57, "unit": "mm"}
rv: {"value": 10.3, "unit": "mm"}
